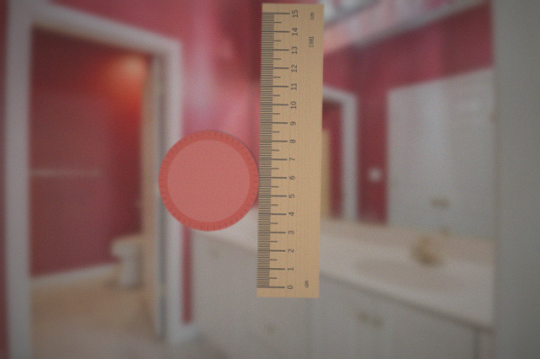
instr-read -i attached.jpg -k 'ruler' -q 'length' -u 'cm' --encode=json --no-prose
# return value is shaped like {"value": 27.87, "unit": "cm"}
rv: {"value": 5.5, "unit": "cm"}
